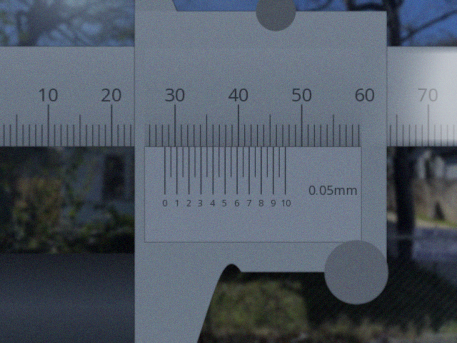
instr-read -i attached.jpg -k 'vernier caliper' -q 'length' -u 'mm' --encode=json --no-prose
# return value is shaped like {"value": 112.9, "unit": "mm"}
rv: {"value": 28.4, "unit": "mm"}
